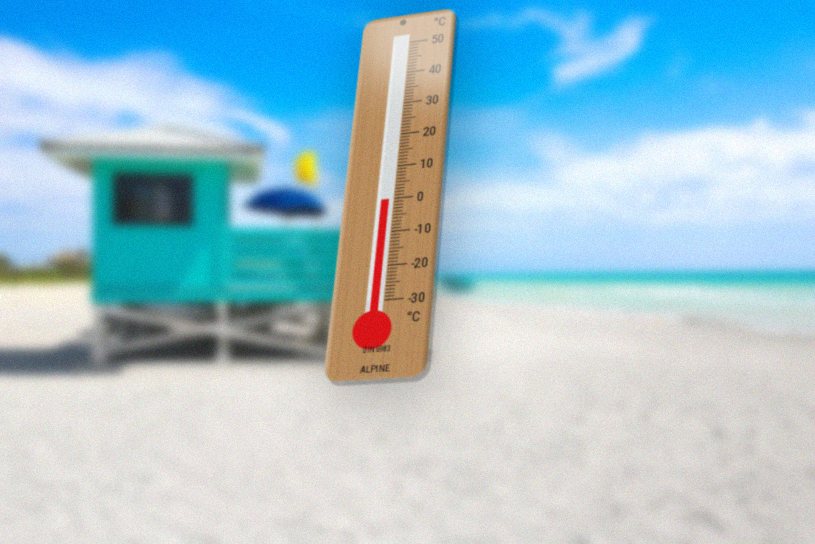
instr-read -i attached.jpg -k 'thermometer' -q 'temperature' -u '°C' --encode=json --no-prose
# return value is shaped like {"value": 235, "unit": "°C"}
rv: {"value": 0, "unit": "°C"}
